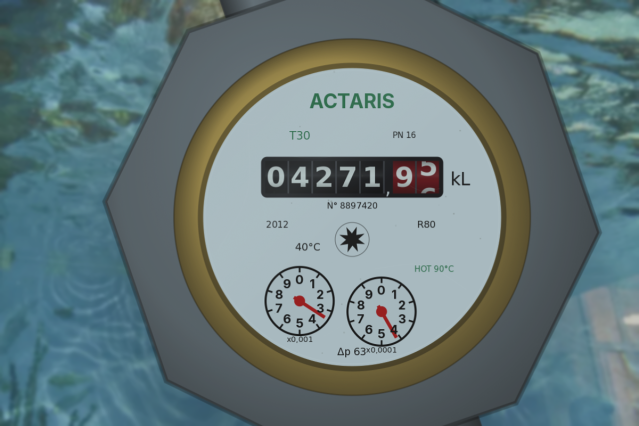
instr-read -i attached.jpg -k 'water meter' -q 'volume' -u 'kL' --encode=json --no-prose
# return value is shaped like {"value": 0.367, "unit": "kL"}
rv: {"value": 4271.9534, "unit": "kL"}
